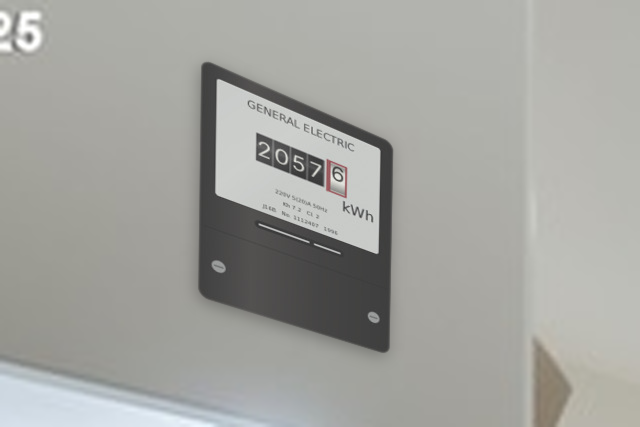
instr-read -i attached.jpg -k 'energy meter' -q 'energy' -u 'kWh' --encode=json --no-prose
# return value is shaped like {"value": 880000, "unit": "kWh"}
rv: {"value": 2057.6, "unit": "kWh"}
